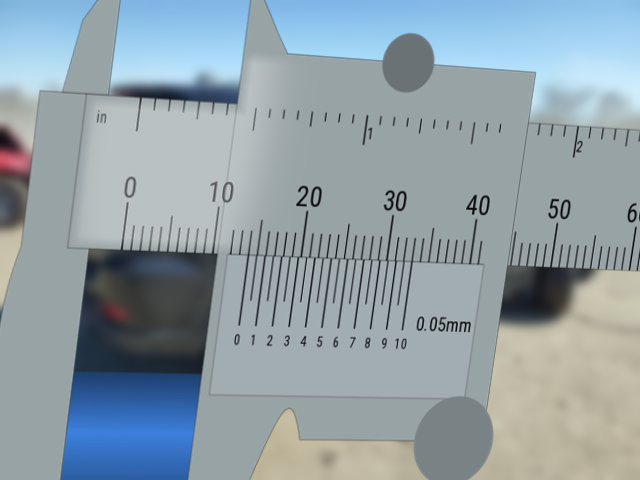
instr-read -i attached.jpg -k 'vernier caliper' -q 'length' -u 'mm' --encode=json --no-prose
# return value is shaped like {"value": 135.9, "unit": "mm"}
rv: {"value": 14.0, "unit": "mm"}
